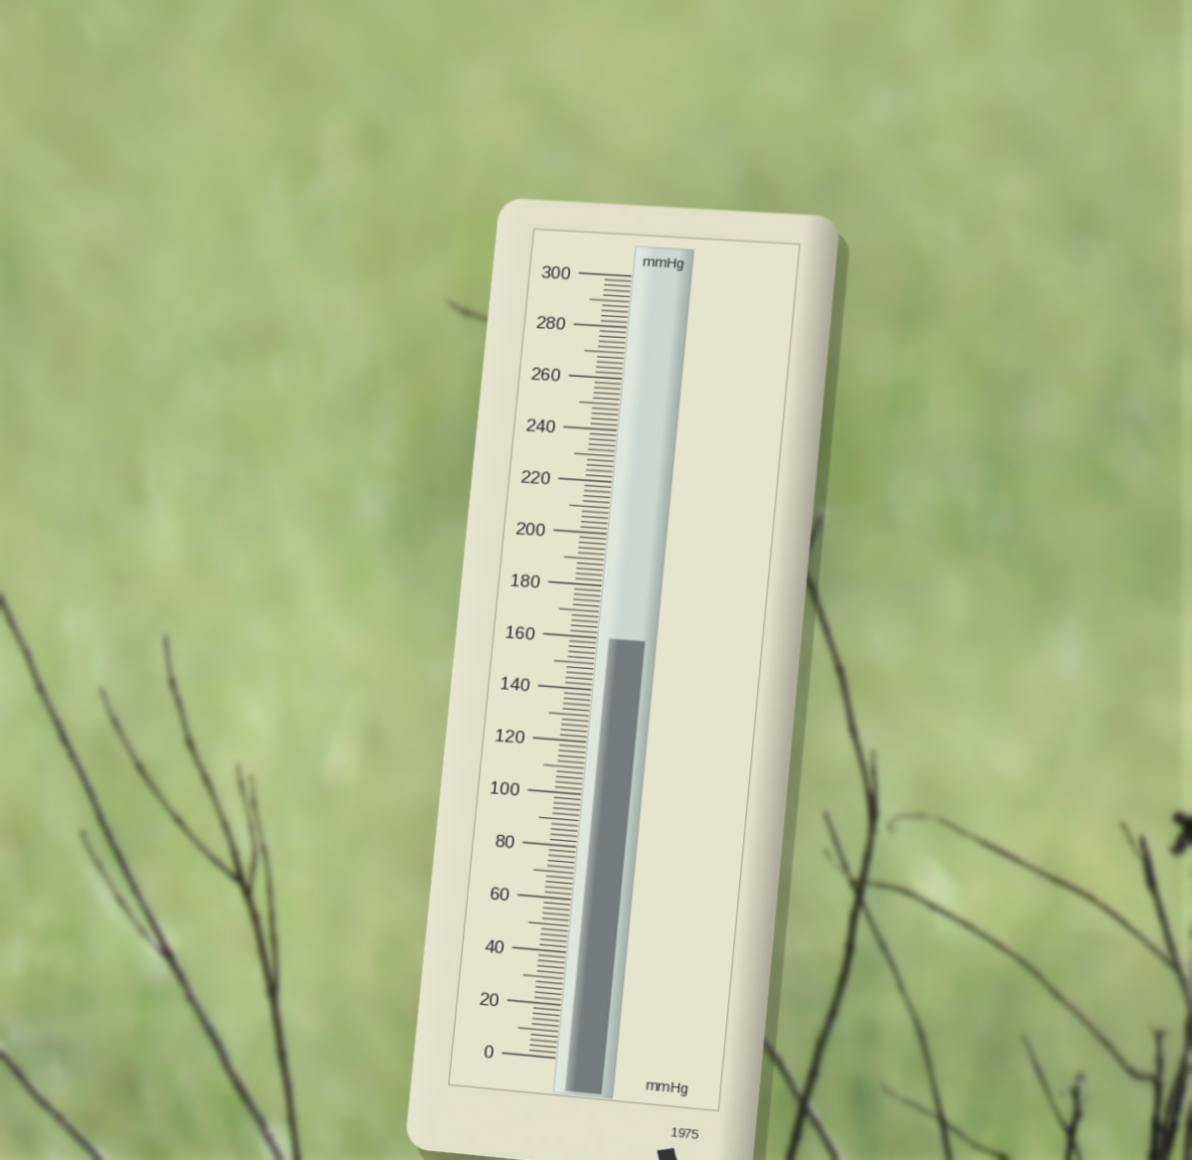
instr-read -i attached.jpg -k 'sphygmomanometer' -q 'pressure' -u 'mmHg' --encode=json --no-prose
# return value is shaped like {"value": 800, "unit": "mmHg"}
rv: {"value": 160, "unit": "mmHg"}
